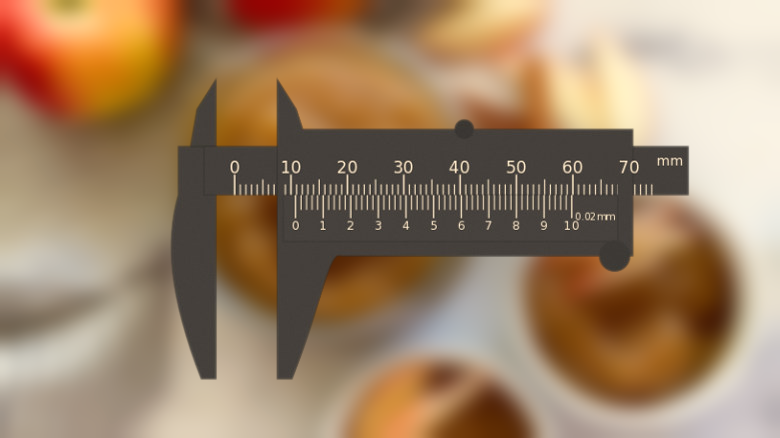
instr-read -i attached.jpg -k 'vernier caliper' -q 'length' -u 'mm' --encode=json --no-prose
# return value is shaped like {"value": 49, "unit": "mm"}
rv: {"value": 10.8, "unit": "mm"}
